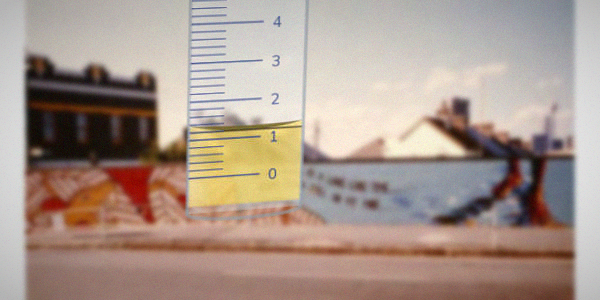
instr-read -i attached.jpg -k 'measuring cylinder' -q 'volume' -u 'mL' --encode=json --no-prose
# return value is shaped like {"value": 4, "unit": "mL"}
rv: {"value": 1.2, "unit": "mL"}
